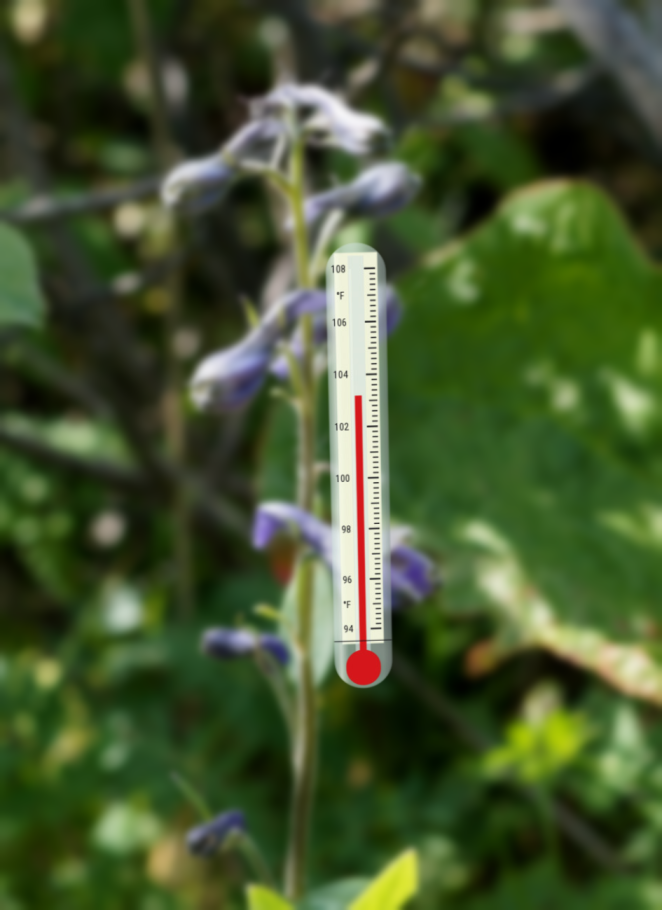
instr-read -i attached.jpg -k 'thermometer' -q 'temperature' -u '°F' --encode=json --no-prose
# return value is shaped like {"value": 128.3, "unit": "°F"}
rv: {"value": 103.2, "unit": "°F"}
